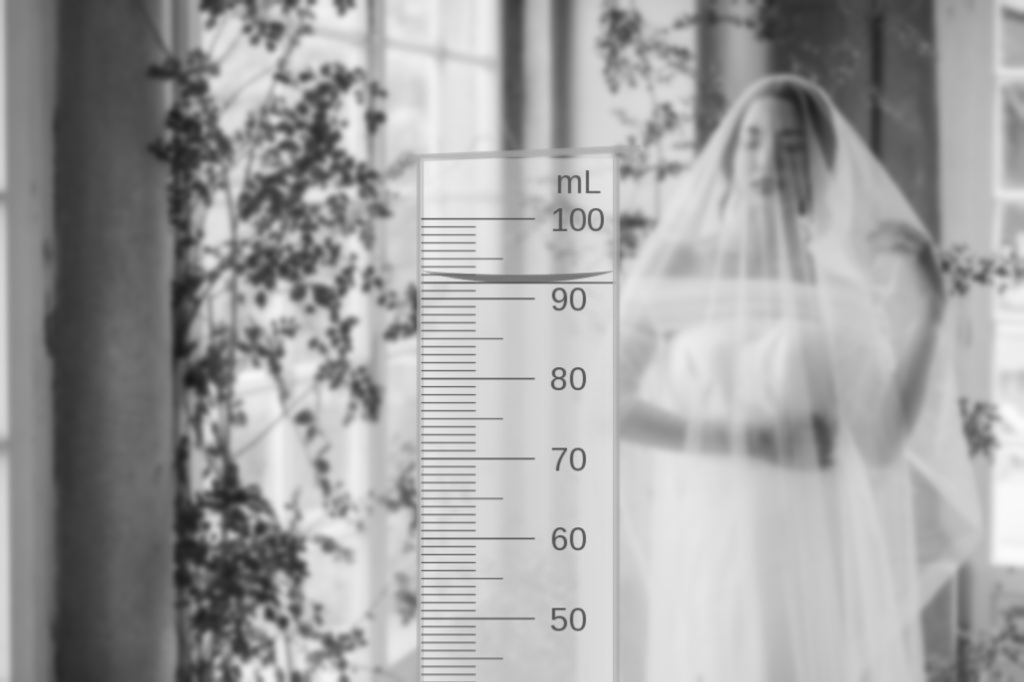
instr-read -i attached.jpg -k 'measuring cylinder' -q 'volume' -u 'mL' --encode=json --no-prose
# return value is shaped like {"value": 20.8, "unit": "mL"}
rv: {"value": 92, "unit": "mL"}
